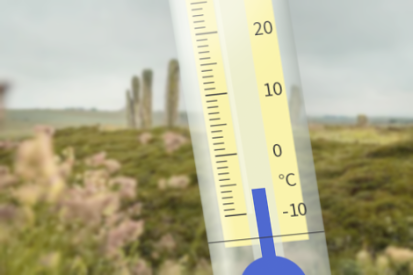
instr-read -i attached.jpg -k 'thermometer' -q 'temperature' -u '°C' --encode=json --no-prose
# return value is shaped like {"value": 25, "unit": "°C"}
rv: {"value": -6, "unit": "°C"}
